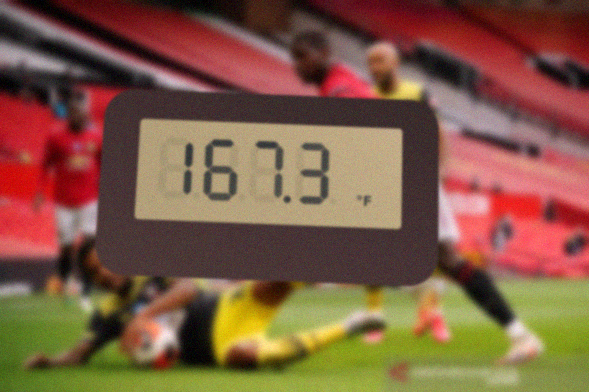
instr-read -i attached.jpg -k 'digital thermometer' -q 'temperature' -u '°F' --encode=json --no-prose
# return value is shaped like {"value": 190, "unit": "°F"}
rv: {"value": 167.3, "unit": "°F"}
